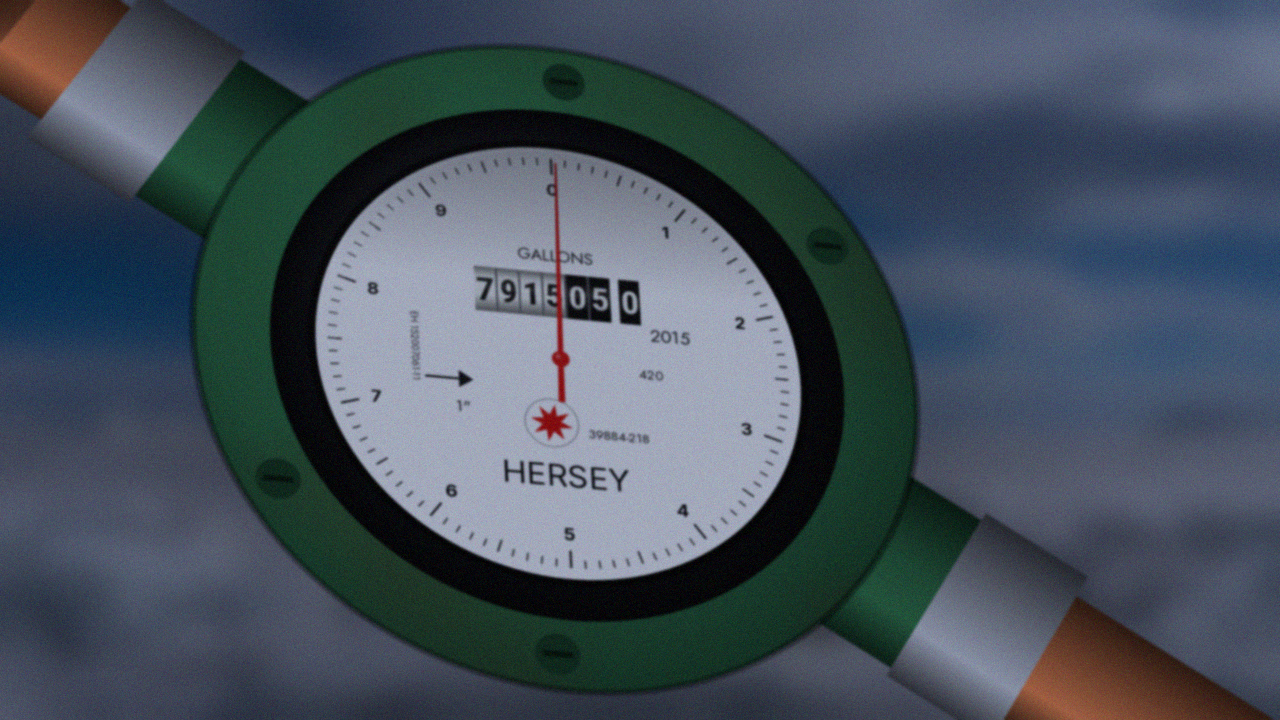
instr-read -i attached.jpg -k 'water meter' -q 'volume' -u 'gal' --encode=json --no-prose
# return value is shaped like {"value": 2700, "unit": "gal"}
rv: {"value": 7915050.0, "unit": "gal"}
